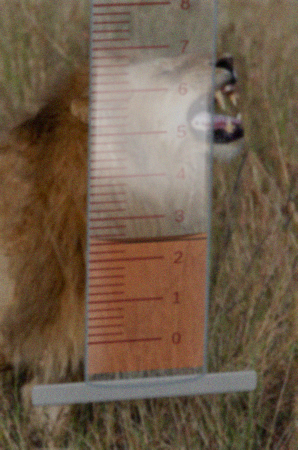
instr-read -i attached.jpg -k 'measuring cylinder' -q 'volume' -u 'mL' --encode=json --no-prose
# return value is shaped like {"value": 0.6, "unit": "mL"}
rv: {"value": 2.4, "unit": "mL"}
